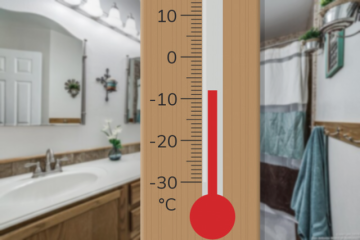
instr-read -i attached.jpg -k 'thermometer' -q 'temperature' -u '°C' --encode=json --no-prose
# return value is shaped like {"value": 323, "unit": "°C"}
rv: {"value": -8, "unit": "°C"}
